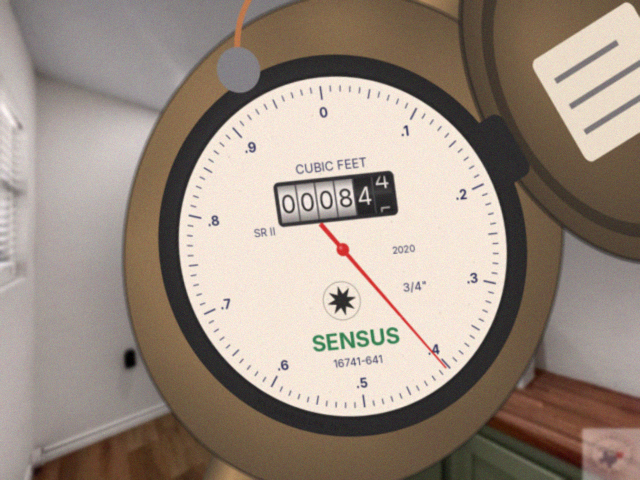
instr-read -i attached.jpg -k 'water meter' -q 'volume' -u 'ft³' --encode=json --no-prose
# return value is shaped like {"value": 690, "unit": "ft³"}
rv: {"value": 844.40, "unit": "ft³"}
